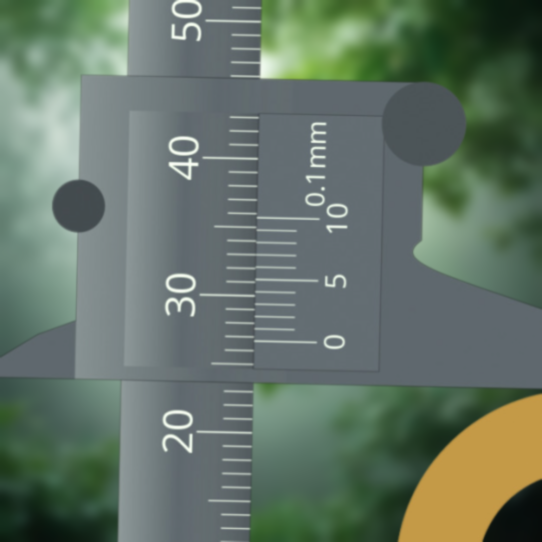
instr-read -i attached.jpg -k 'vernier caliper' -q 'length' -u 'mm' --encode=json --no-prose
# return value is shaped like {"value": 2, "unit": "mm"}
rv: {"value": 26.7, "unit": "mm"}
